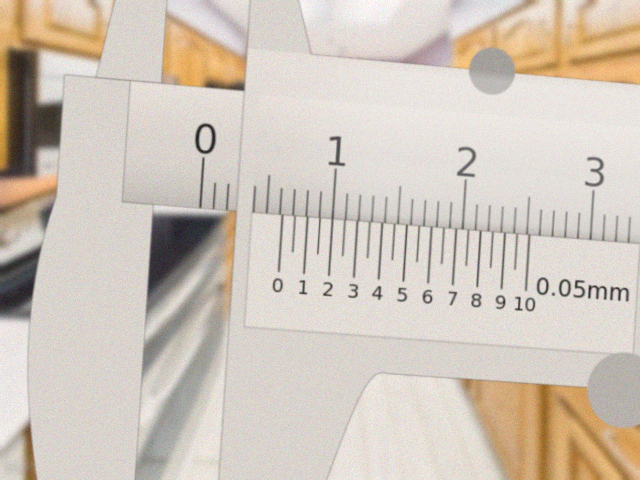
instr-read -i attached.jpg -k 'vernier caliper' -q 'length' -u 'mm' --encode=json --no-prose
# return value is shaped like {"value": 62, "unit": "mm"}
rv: {"value": 6.2, "unit": "mm"}
